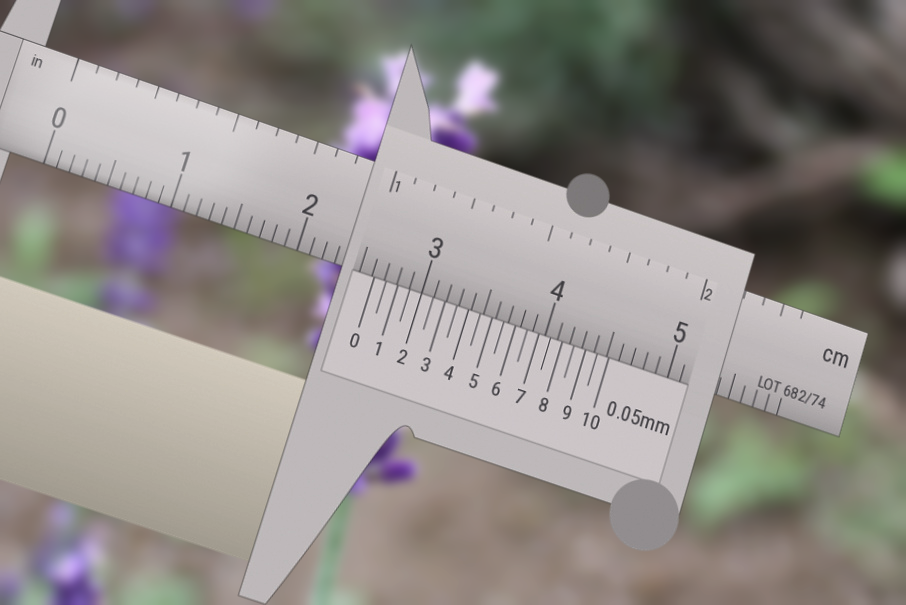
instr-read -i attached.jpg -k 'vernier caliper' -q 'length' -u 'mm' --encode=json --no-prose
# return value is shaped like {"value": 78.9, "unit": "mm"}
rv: {"value": 26.2, "unit": "mm"}
